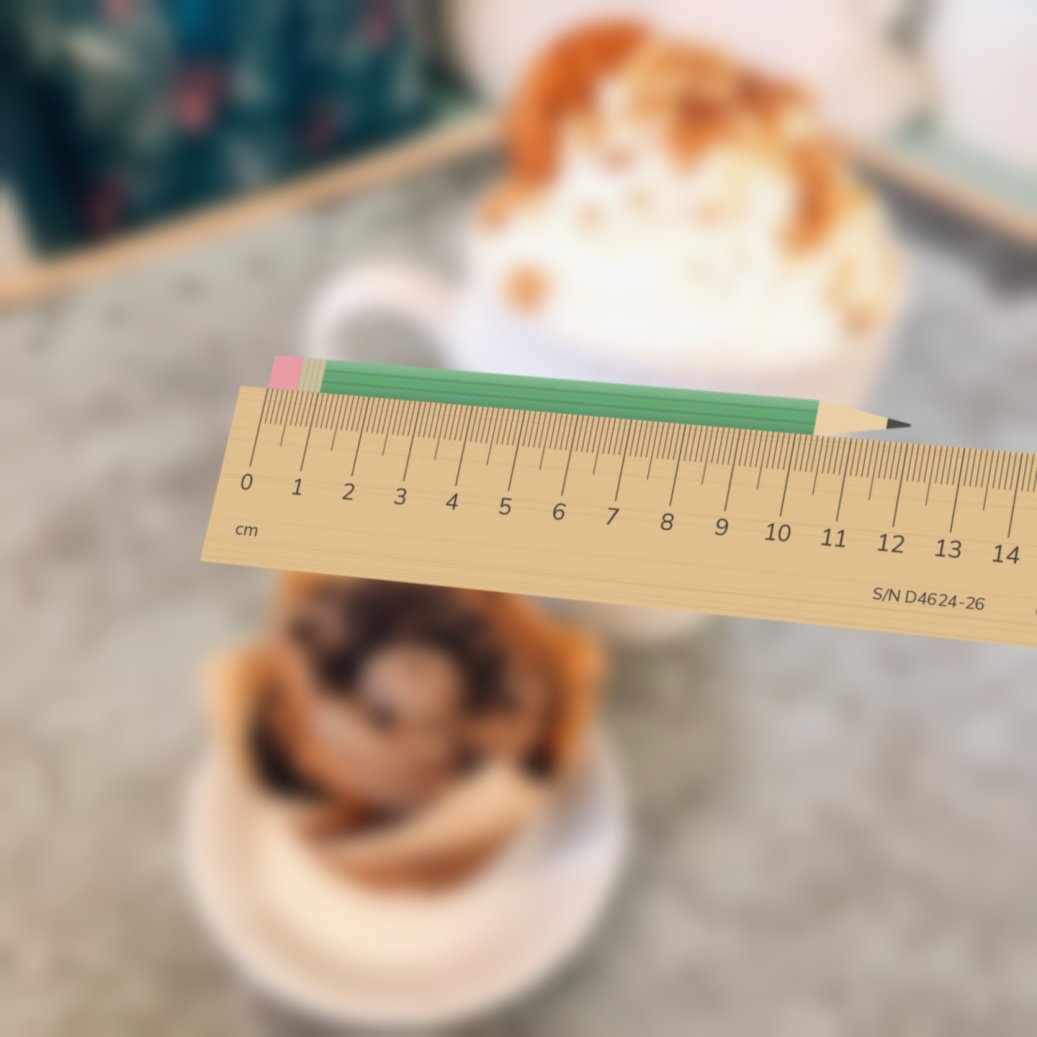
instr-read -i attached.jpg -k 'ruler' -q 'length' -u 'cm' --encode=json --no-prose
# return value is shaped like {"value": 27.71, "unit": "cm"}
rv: {"value": 12, "unit": "cm"}
